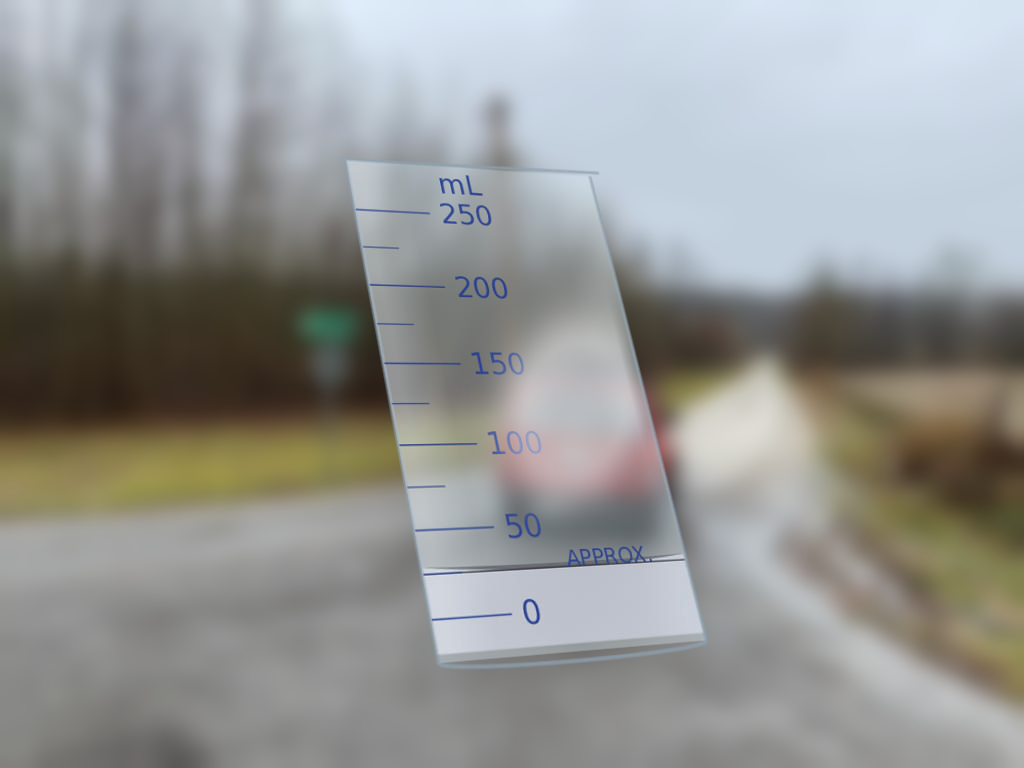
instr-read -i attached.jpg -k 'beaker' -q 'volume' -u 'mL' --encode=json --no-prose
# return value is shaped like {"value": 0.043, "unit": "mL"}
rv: {"value": 25, "unit": "mL"}
